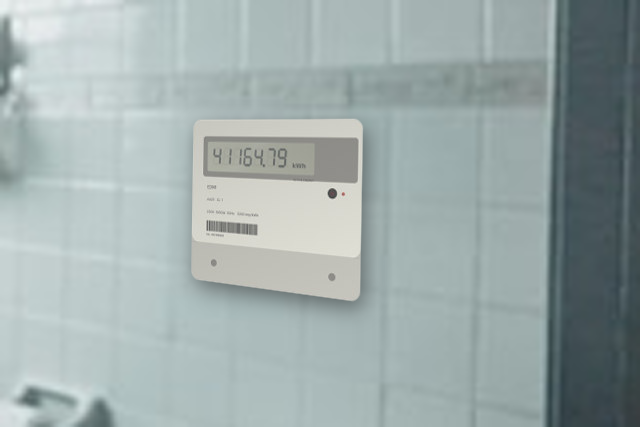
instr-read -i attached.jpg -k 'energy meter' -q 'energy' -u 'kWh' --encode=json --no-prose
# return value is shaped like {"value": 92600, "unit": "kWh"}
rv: {"value": 41164.79, "unit": "kWh"}
